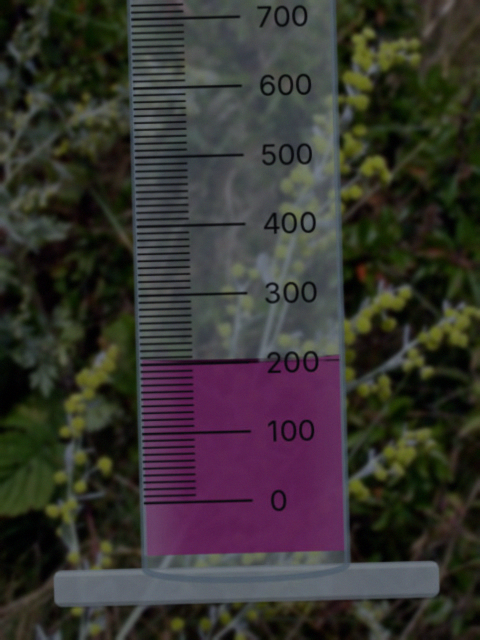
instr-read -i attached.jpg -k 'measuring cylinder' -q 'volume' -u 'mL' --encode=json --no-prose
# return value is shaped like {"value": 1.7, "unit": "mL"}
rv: {"value": 200, "unit": "mL"}
